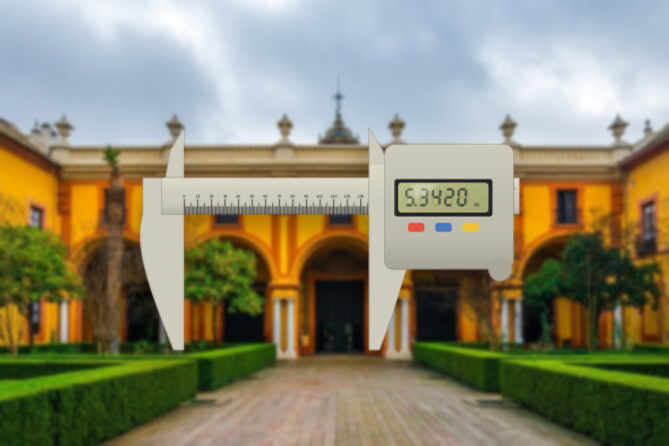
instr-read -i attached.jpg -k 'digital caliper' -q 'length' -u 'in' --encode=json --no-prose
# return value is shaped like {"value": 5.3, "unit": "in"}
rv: {"value": 5.3420, "unit": "in"}
